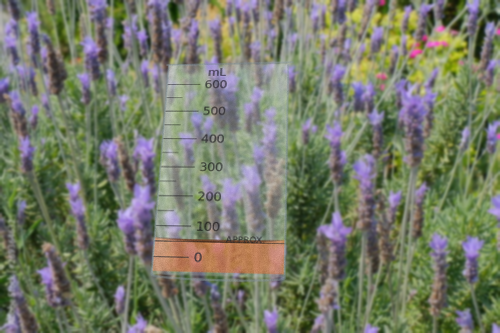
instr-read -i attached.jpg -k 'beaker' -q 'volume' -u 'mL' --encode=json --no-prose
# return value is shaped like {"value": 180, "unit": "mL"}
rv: {"value": 50, "unit": "mL"}
